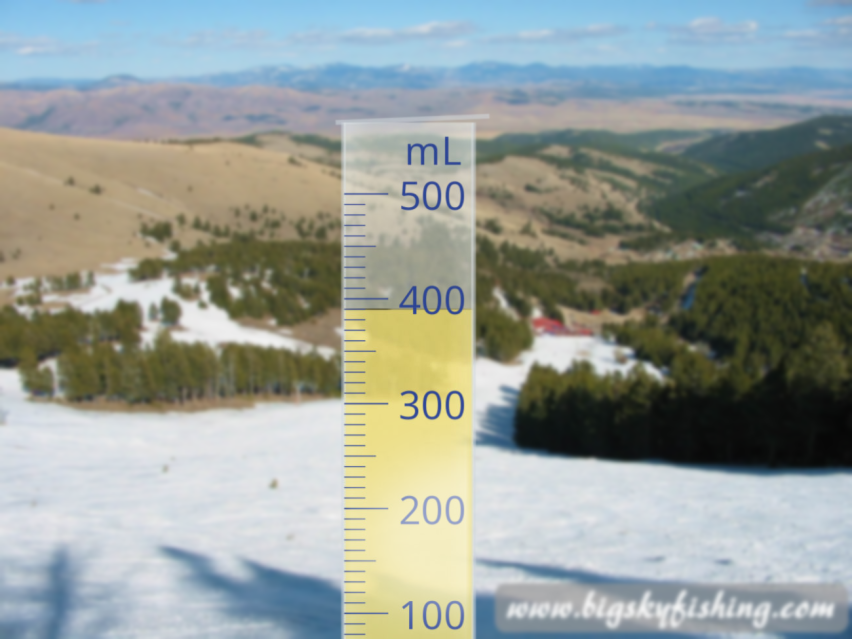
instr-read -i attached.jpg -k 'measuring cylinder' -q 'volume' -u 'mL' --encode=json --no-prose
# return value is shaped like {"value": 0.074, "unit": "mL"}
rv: {"value": 390, "unit": "mL"}
